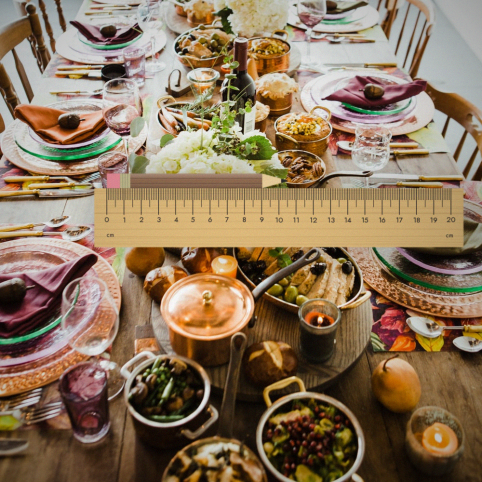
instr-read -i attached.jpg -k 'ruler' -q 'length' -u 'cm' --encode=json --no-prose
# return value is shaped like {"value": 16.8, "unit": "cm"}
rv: {"value": 10.5, "unit": "cm"}
